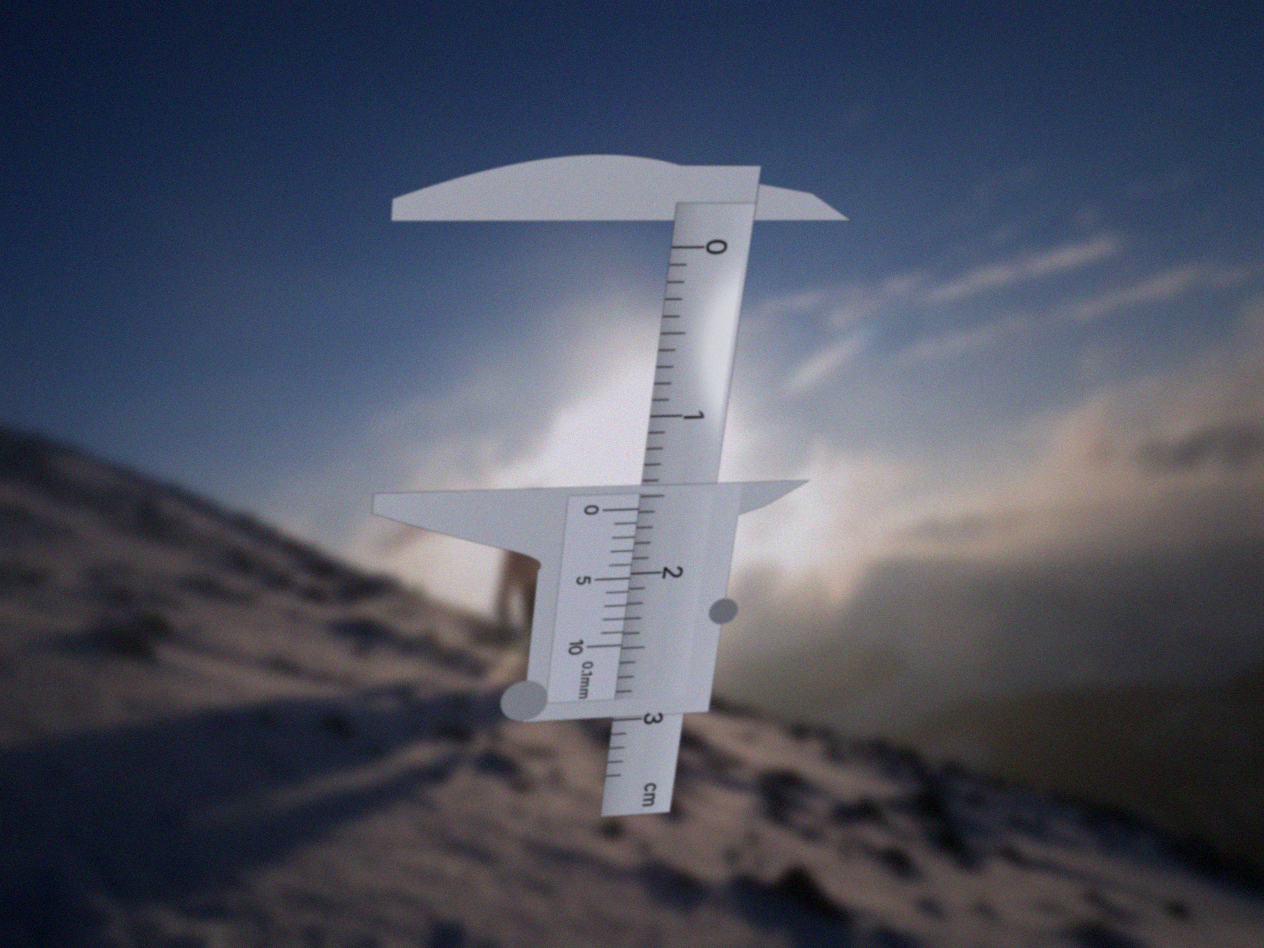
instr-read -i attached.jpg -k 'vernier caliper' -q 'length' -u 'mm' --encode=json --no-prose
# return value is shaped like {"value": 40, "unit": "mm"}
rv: {"value": 15.8, "unit": "mm"}
